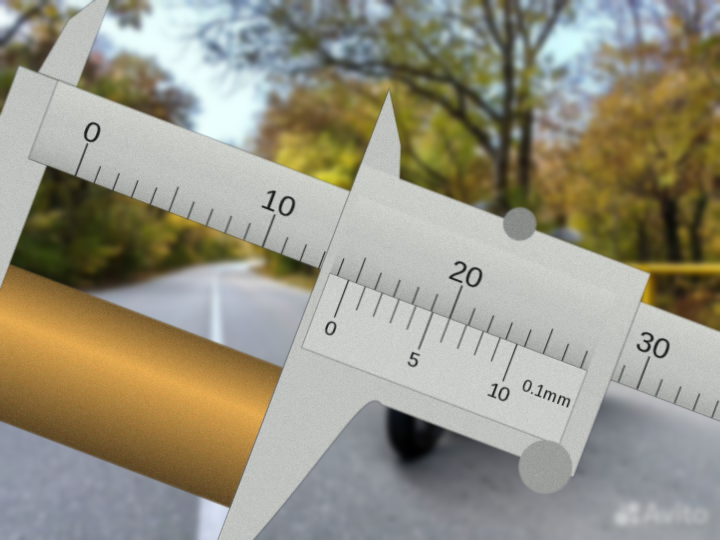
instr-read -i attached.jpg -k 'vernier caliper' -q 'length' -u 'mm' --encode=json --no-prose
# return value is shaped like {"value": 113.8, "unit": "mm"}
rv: {"value": 14.6, "unit": "mm"}
